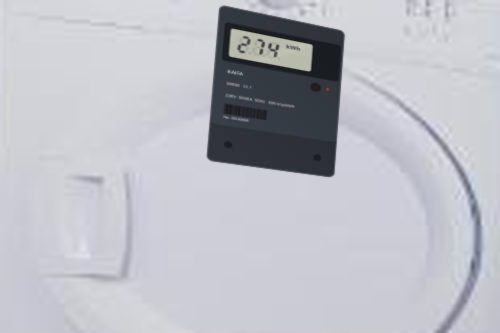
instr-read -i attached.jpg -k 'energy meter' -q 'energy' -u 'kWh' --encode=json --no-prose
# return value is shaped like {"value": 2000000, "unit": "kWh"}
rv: {"value": 274, "unit": "kWh"}
